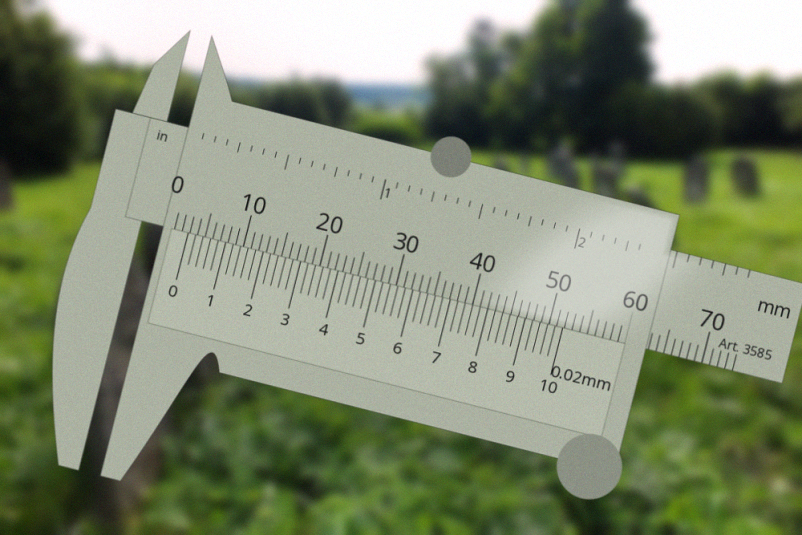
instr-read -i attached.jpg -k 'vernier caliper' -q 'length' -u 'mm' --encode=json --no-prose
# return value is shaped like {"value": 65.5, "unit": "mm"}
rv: {"value": 2.8, "unit": "mm"}
